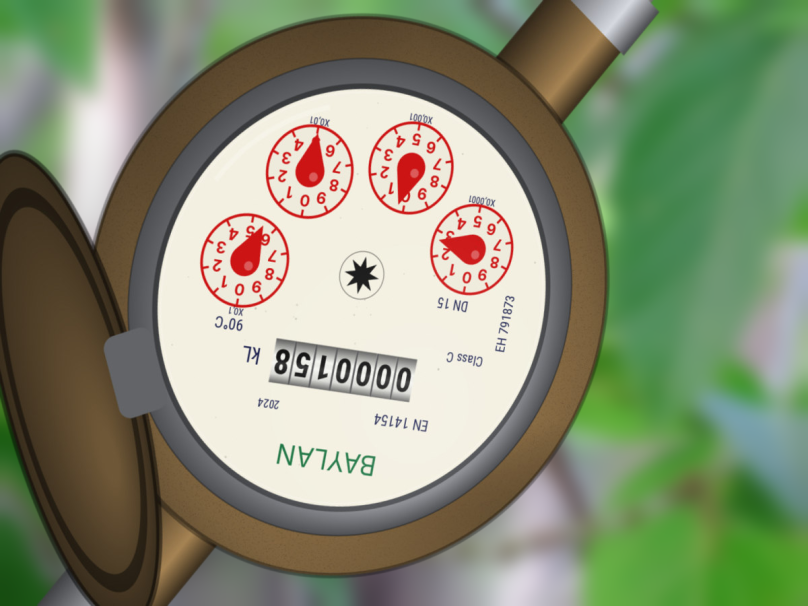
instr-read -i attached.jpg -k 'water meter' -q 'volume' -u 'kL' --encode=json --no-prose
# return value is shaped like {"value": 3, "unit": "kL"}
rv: {"value": 158.5502, "unit": "kL"}
